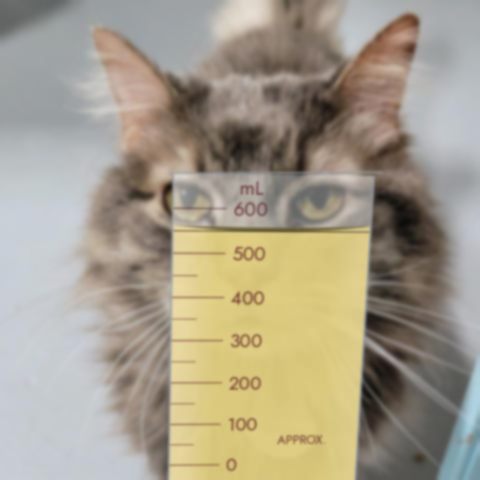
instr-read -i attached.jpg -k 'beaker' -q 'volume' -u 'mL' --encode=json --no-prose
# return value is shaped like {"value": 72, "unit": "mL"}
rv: {"value": 550, "unit": "mL"}
